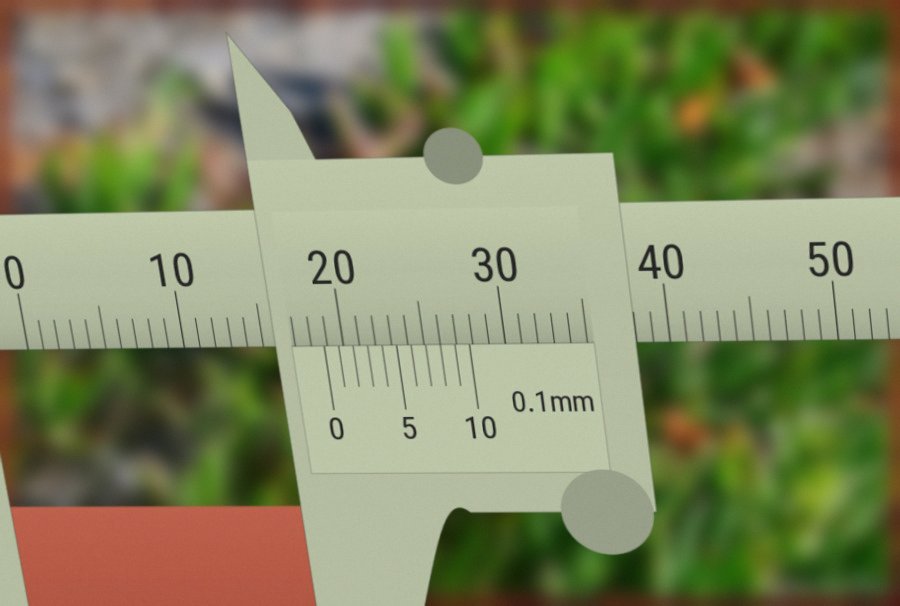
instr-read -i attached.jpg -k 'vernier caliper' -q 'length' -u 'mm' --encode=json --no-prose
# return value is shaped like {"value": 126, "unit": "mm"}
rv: {"value": 18.8, "unit": "mm"}
